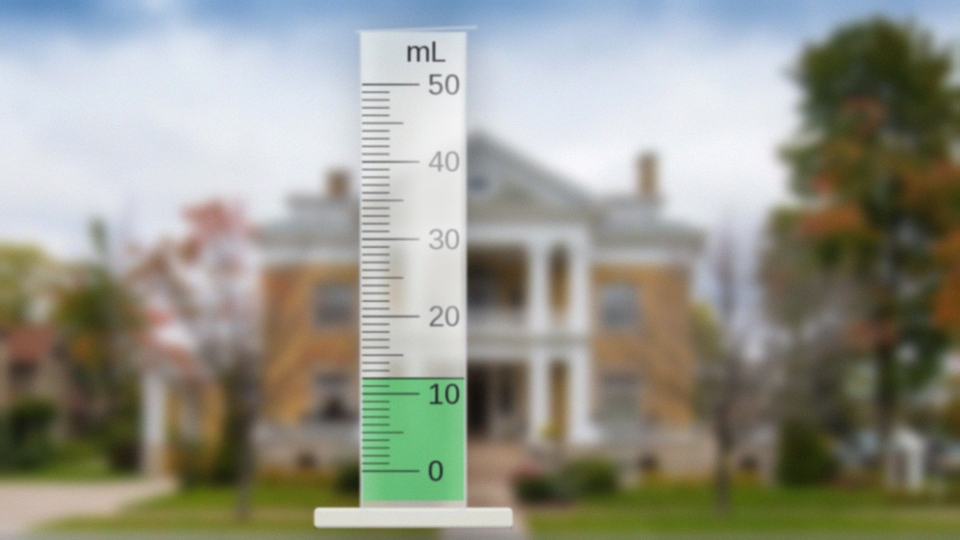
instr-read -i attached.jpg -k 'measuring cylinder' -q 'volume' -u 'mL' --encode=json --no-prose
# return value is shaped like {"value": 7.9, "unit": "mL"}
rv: {"value": 12, "unit": "mL"}
